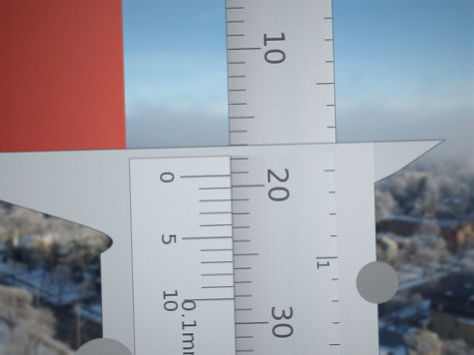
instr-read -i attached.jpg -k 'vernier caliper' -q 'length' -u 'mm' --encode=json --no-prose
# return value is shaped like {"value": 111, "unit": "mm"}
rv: {"value": 19.2, "unit": "mm"}
